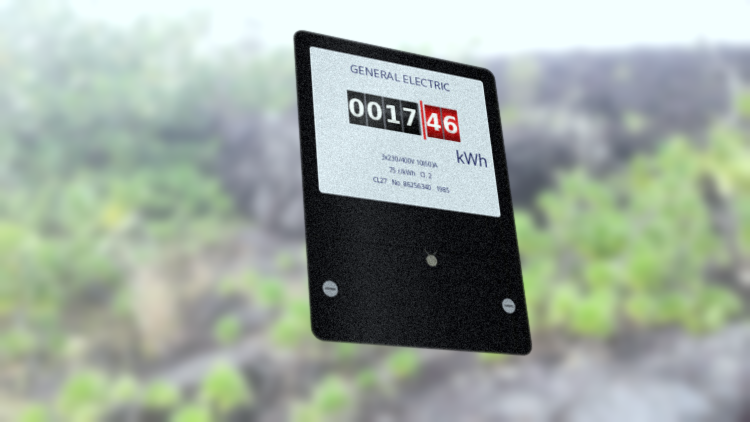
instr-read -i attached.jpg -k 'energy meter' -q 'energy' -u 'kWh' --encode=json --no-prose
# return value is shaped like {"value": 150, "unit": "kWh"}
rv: {"value": 17.46, "unit": "kWh"}
